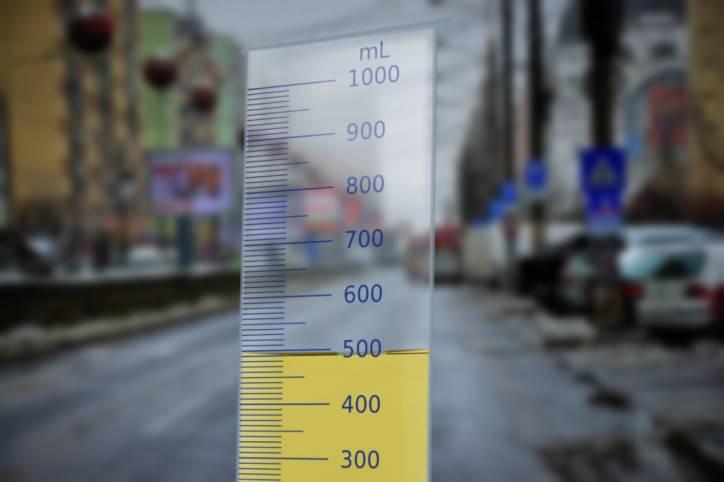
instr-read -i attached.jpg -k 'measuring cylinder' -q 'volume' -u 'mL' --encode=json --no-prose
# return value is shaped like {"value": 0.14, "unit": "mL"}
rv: {"value": 490, "unit": "mL"}
